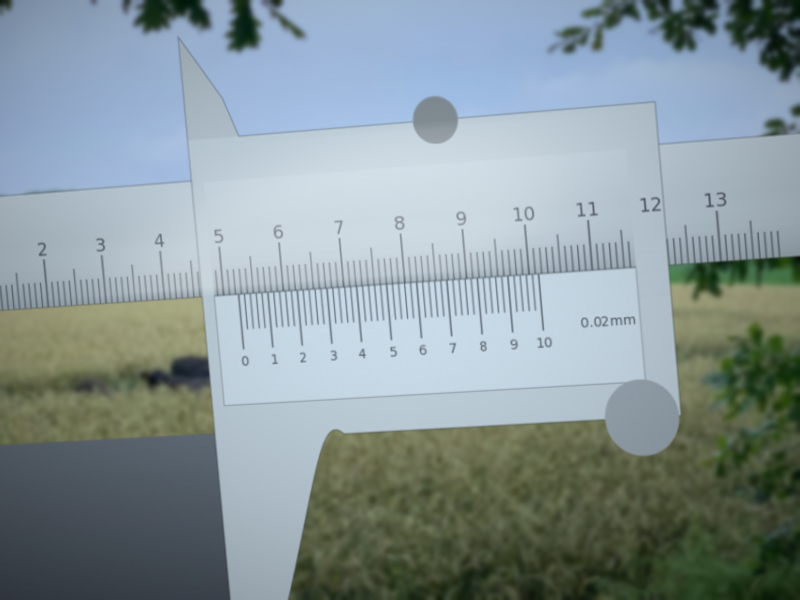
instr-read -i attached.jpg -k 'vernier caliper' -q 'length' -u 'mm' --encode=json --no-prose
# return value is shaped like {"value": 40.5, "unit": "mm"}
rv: {"value": 52.5, "unit": "mm"}
